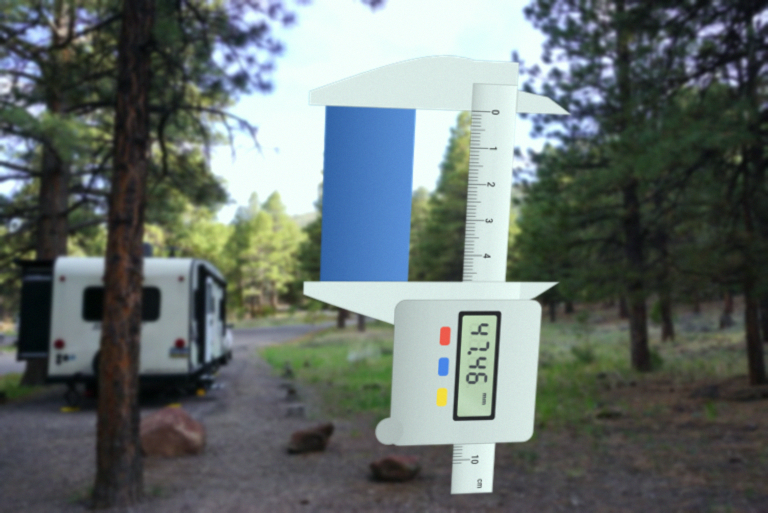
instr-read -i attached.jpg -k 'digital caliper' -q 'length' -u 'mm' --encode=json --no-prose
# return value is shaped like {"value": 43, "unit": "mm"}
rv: {"value": 47.46, "unit": "mm"}
